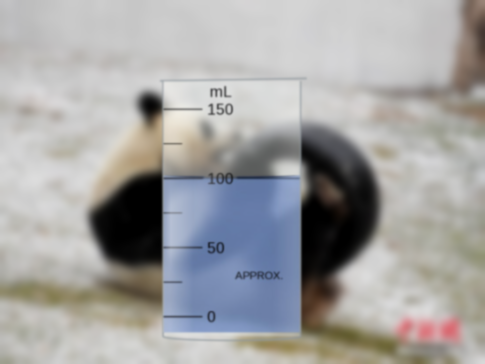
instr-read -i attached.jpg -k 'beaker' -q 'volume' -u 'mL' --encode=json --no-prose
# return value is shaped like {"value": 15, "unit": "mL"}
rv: {"value": 100, "unit": "mL"}
